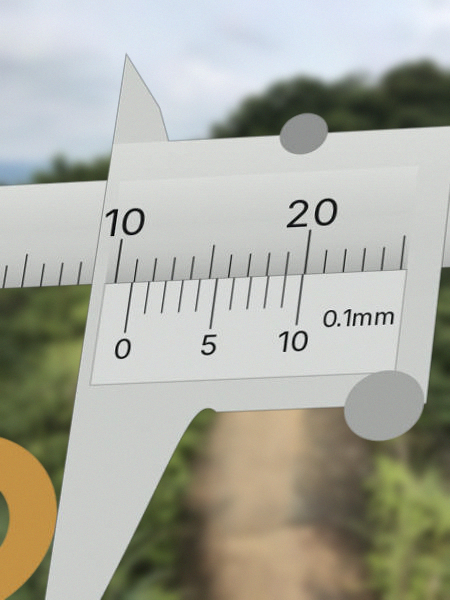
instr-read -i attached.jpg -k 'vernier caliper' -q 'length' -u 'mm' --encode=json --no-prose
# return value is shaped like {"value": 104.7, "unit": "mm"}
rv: {"value": 10.9, "unit": "mm"}
